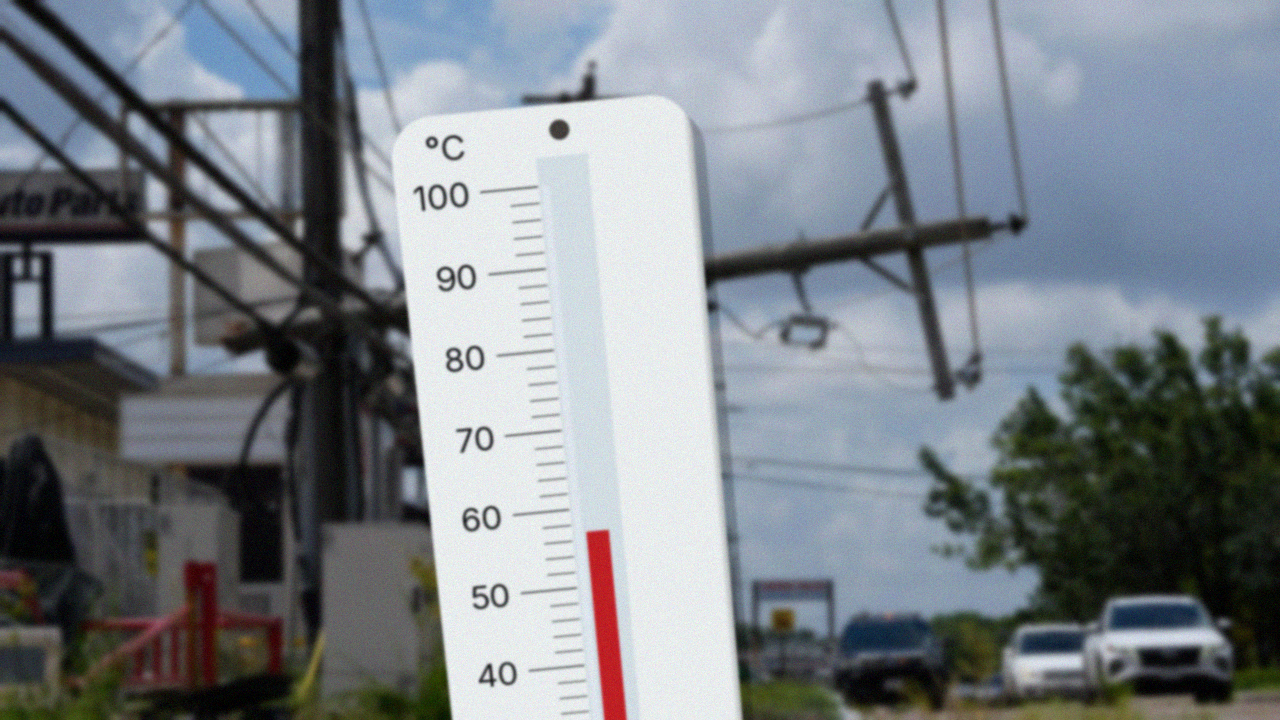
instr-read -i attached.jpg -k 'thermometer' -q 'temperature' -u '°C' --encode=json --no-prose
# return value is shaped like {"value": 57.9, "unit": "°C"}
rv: {"value": 57, "unit": "°C"}
